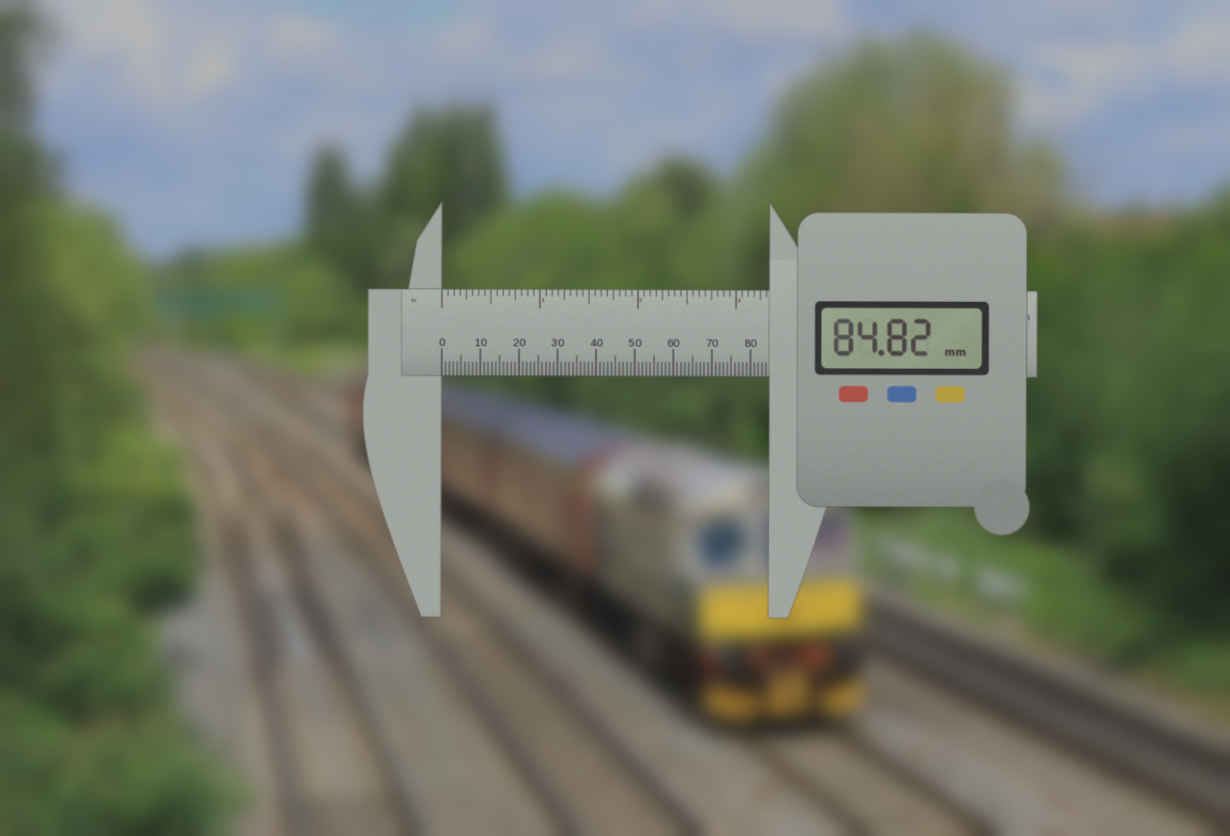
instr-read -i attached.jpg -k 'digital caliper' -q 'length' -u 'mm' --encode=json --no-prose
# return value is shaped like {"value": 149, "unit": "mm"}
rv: {"value": 84.82, "unit": "mm"}
